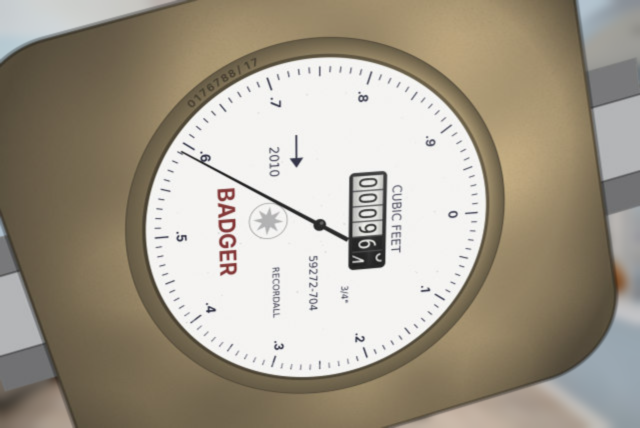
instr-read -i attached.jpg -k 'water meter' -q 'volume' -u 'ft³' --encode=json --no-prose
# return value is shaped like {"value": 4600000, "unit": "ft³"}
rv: {"value": 963.59, "unit": "ft³"}
